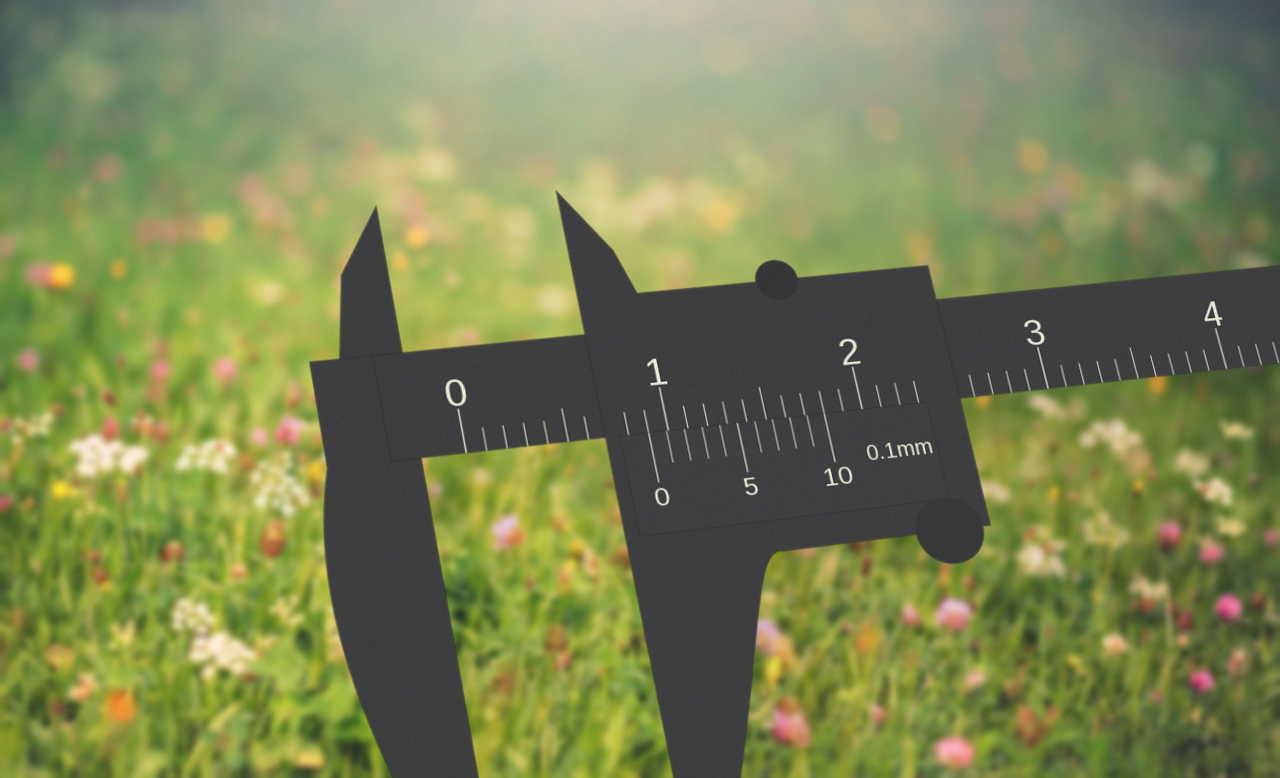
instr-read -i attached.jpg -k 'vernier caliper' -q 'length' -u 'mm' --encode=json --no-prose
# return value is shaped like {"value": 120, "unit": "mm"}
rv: {"value": 9.0, "unit": "mm"}
